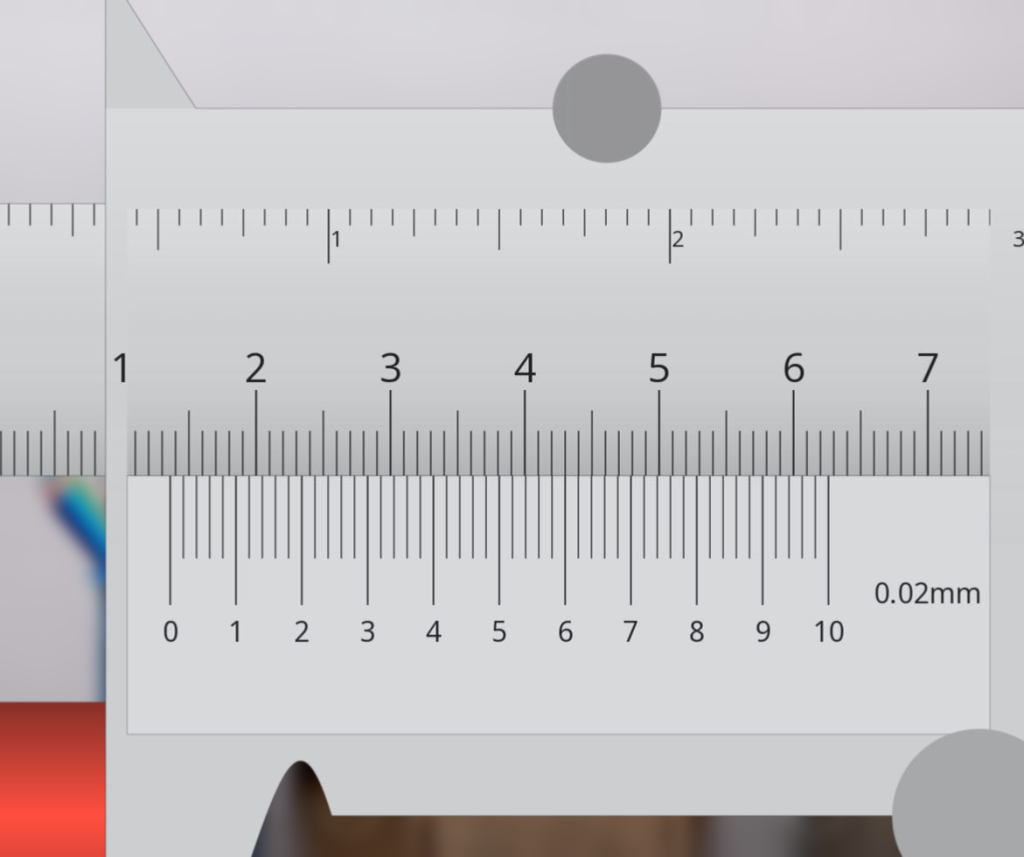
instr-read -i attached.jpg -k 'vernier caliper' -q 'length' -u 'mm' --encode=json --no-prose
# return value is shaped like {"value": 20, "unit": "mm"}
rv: {"value": 13.6, "unit": "mm"}
